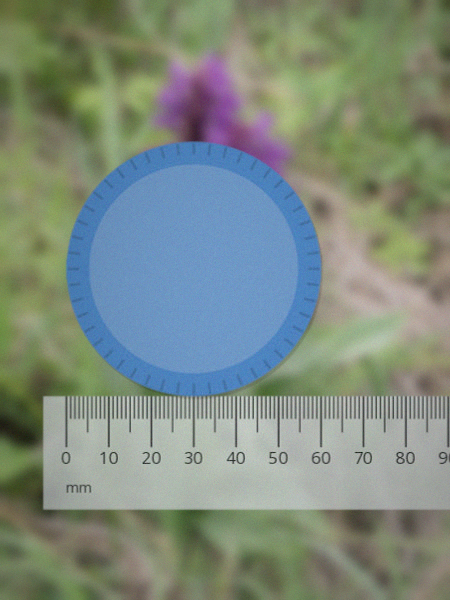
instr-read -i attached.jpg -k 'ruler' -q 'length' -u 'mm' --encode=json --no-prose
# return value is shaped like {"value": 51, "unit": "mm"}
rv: {"value": 60, "unit": "mm"}
